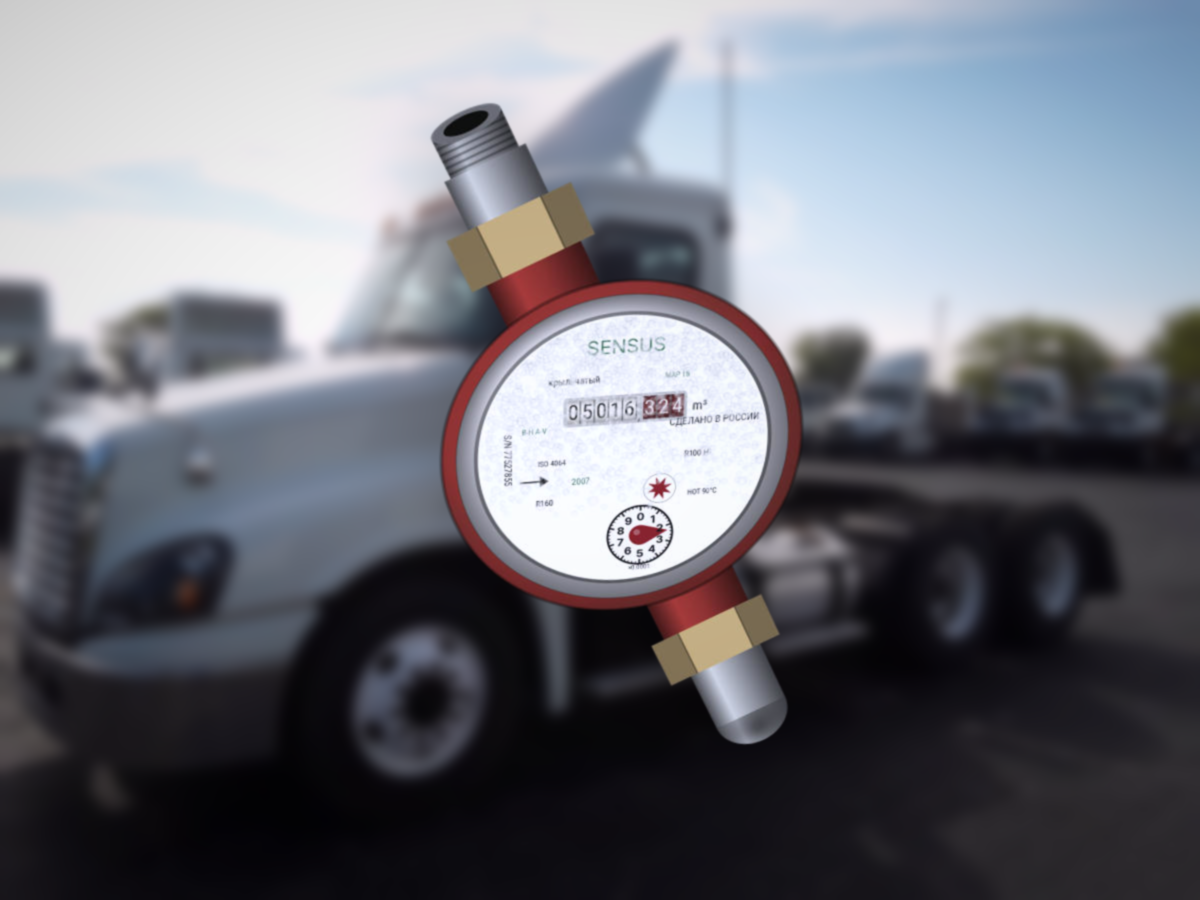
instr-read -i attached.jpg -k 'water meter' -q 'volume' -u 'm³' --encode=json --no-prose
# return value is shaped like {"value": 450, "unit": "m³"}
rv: {"value": 5016.3242, "unit": "m³"}
